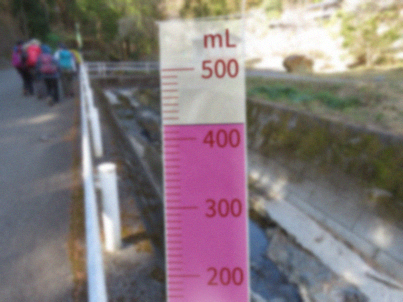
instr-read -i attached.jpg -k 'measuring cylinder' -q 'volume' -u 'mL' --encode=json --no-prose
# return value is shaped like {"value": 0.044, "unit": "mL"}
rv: {"value": 420, "unit": "mL"}
